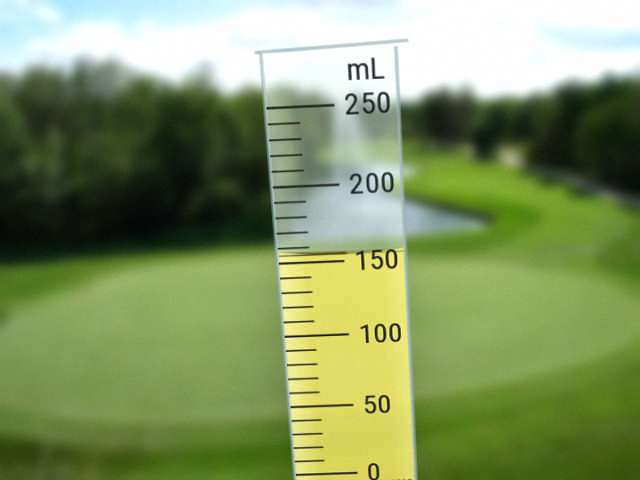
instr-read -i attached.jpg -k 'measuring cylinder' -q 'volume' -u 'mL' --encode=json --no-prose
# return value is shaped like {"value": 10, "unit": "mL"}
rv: {"value": 155, "unit": "mL"}
